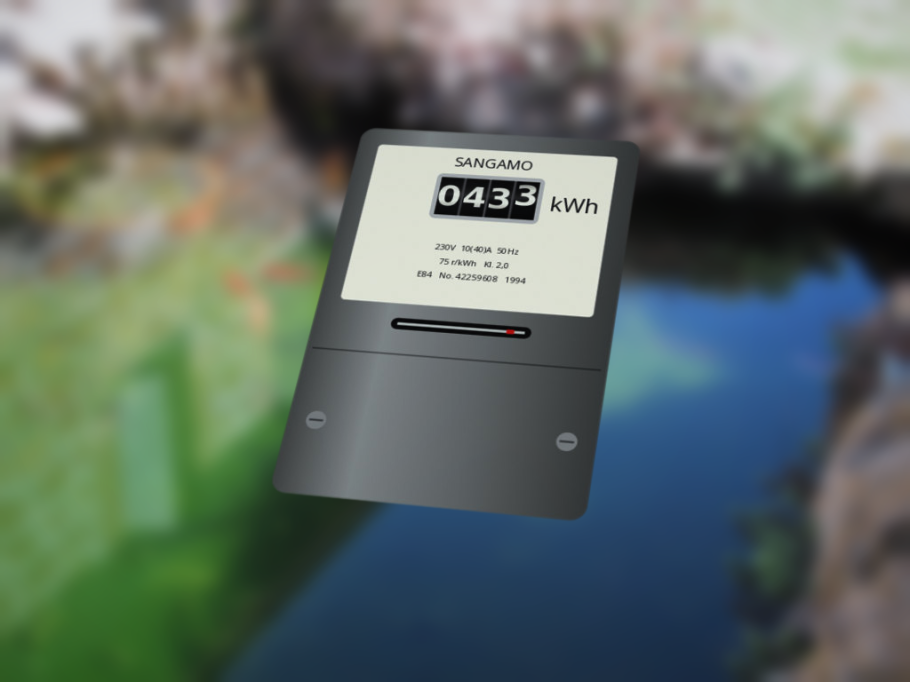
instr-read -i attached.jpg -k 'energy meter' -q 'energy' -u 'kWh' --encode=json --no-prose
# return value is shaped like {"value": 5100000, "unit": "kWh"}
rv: {"value": 433, "unit": "kWh"}
